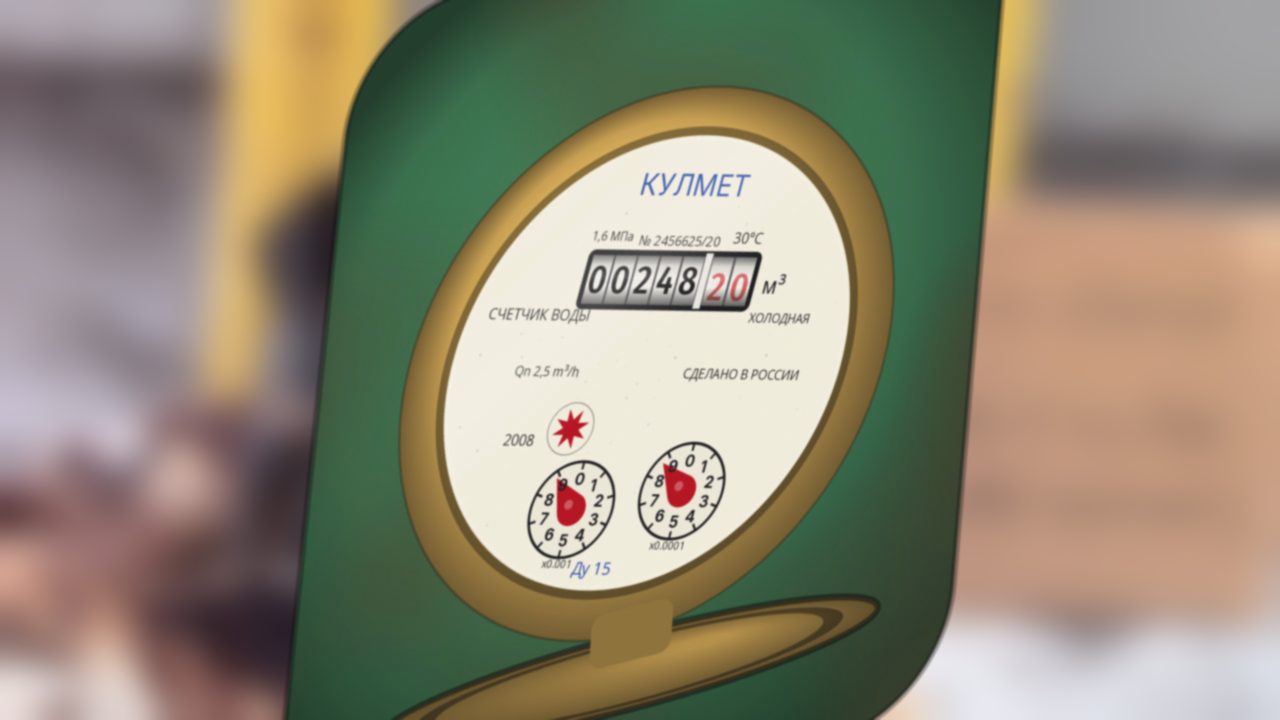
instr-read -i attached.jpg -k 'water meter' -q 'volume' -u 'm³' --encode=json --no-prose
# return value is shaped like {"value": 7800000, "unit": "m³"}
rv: {"value": 248.1988, "unit": "m³"}
